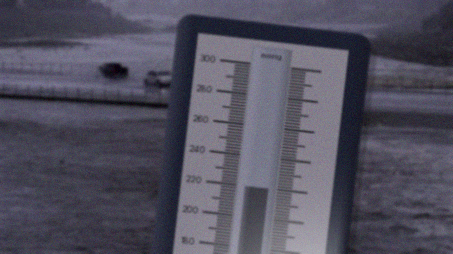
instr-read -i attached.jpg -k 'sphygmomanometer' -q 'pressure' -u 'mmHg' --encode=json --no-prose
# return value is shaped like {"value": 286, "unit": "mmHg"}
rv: {"value": 220, "unit": "mmHg"}
